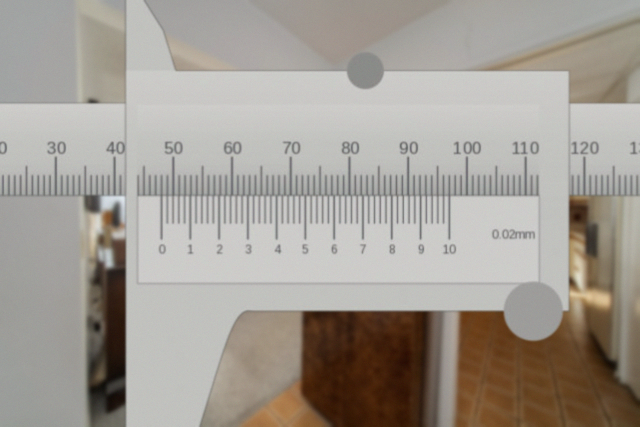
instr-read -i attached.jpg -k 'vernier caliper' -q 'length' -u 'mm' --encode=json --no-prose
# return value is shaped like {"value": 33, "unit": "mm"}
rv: {"value": 48.0, "unit": "mm"}
